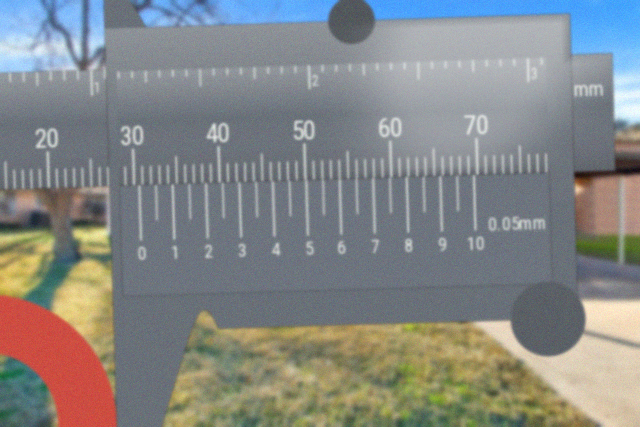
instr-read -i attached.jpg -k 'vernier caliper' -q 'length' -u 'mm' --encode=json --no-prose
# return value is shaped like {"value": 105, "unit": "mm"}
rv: {"value": 30.6, "unit": "mm"}
